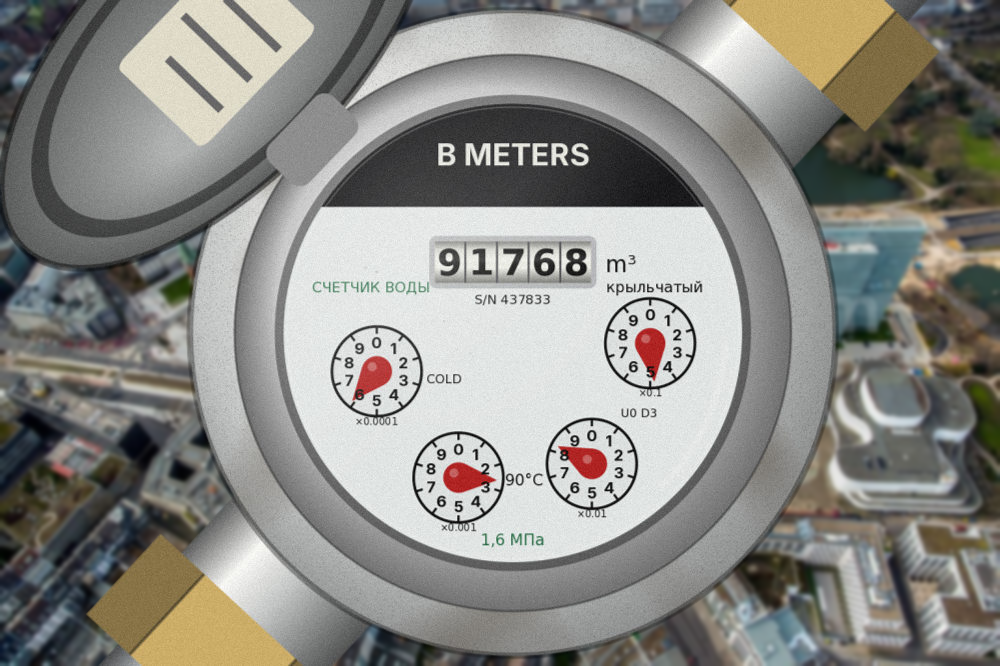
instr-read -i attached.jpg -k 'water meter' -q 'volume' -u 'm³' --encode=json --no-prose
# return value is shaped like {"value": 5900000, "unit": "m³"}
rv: {"value": 91768.4826, "unit": "m³"}
